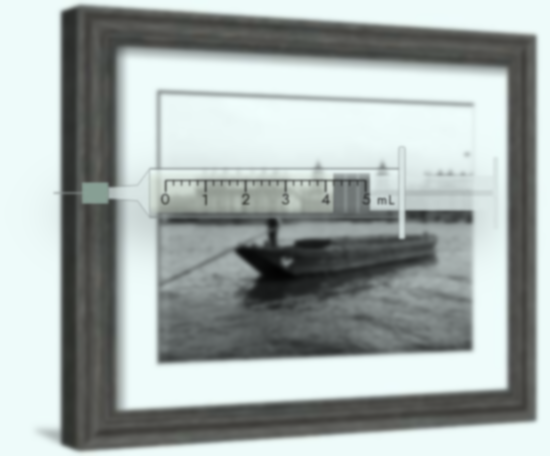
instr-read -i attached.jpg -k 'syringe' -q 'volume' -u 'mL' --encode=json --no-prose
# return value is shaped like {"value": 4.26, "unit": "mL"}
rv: {"value": 4.2, "unit": "mL"}
